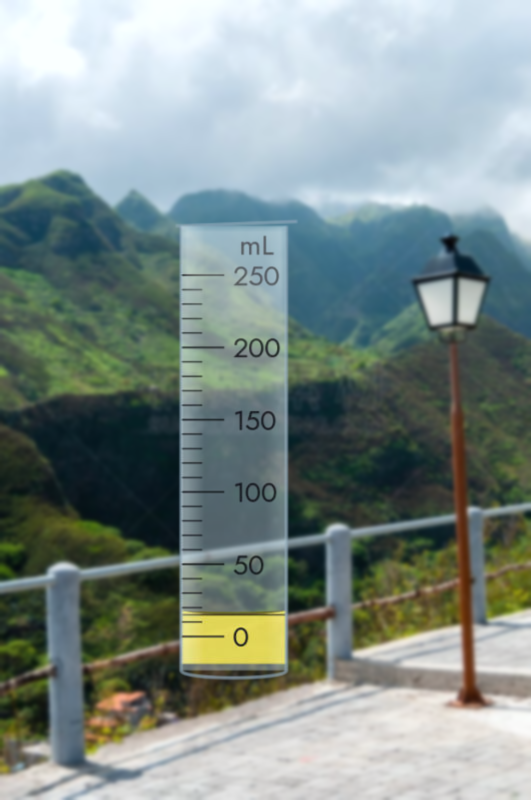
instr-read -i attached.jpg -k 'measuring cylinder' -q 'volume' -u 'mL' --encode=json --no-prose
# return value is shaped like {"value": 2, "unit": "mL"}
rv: {"value": 15, "unit": "mL"}
